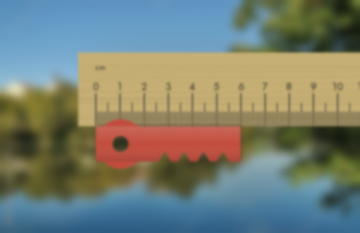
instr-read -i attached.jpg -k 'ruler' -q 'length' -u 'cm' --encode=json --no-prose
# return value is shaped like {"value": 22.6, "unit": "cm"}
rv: {"value": 6, "unit": "cm"}
